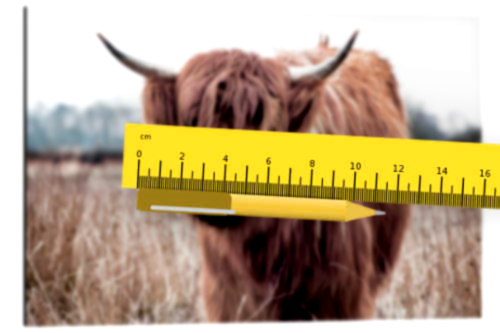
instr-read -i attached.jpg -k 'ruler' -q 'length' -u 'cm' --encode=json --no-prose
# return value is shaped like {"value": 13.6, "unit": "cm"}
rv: {"value": 11.5, "unit": "cm"}
